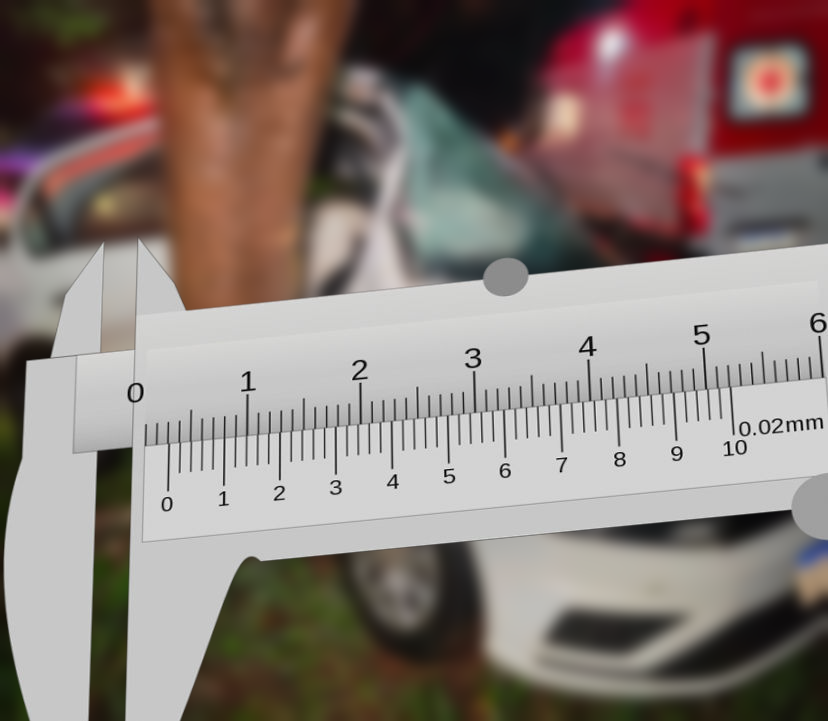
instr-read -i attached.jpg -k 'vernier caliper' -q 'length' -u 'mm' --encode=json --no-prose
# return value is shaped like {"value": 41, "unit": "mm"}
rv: {"value": 3.1, "unit": "mm"}
